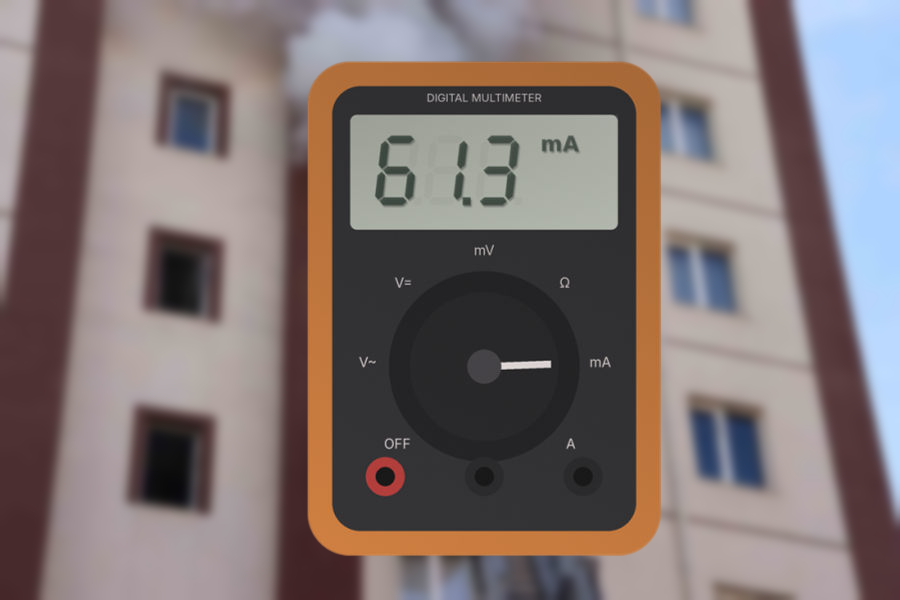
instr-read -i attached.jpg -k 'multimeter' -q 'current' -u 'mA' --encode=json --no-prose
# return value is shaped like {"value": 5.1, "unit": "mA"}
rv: {"value": 61.3, "unit": "mA"}
